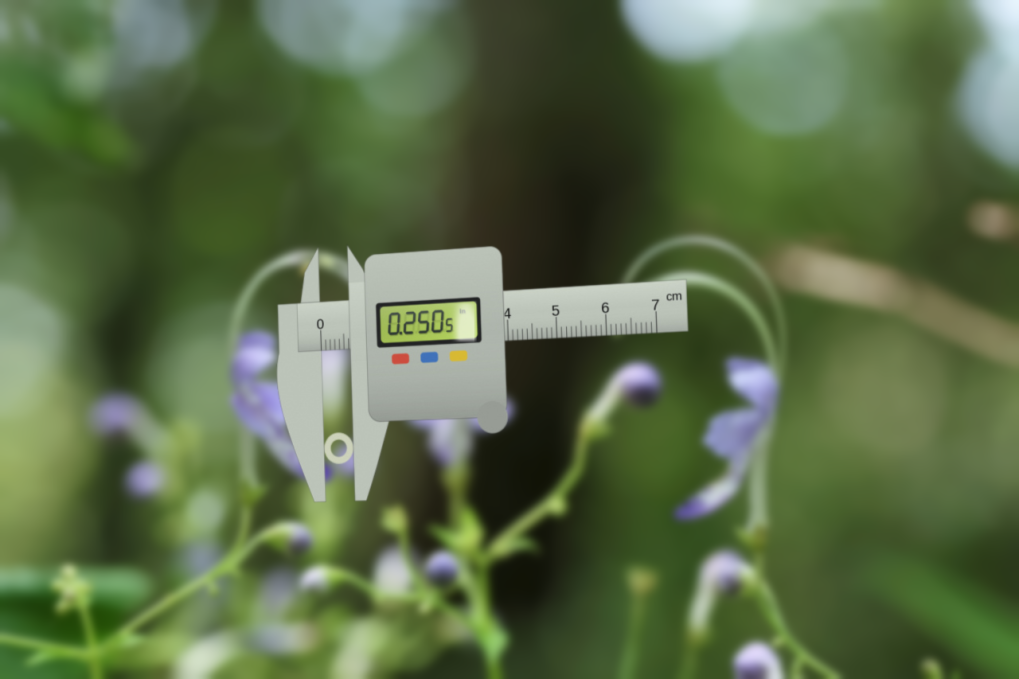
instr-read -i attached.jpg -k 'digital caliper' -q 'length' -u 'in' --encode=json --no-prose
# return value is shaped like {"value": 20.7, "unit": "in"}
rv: {"value": 0.2505, "unit": "in"}
